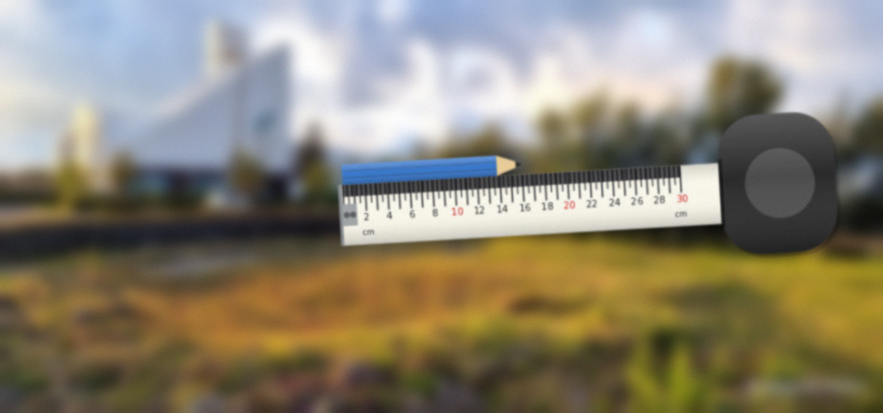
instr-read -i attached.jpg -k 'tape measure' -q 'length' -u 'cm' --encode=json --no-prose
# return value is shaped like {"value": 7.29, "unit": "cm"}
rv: {"value": 16, "unit": "cm"}
